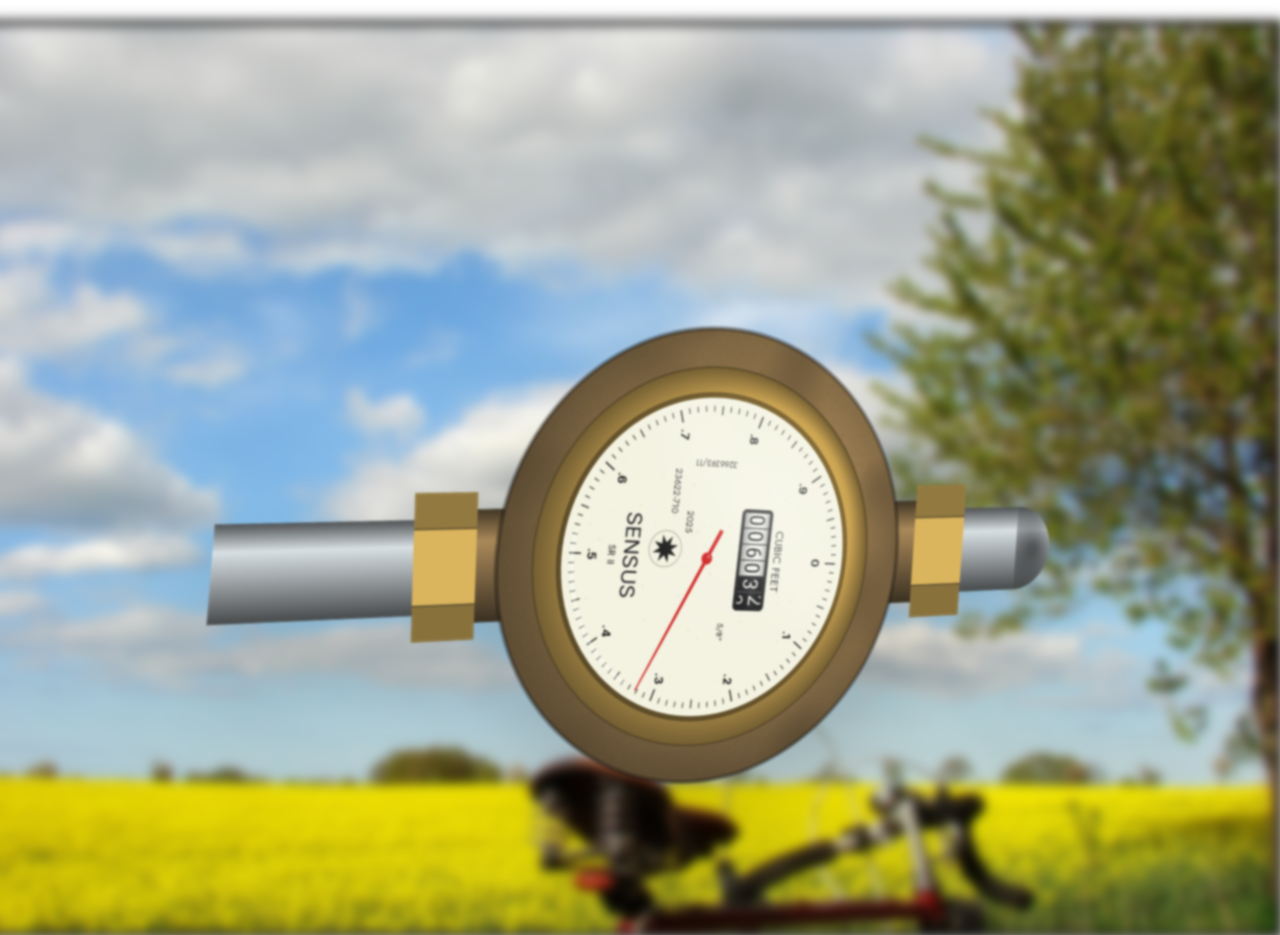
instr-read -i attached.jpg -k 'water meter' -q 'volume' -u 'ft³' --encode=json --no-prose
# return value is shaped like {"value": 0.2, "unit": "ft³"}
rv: {"value": 6032.32, "unit": "ft³"}
